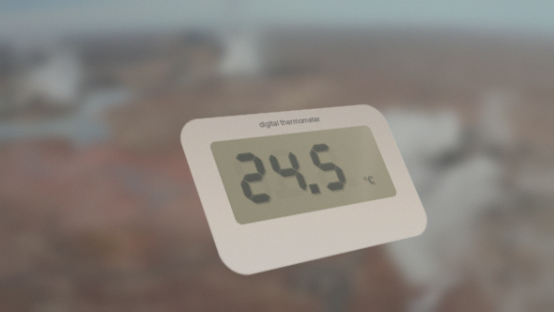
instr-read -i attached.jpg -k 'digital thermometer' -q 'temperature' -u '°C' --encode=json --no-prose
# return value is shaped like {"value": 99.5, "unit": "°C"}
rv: {"value": 24.5, "unit": "°C"}
